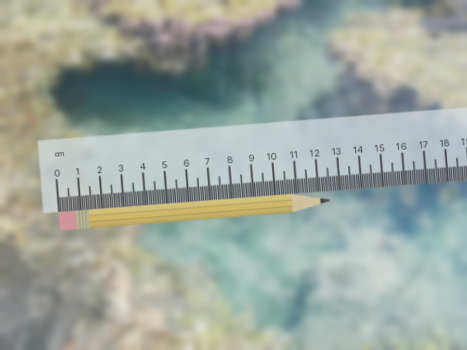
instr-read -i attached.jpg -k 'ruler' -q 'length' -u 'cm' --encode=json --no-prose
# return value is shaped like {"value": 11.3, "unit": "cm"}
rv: {"value": 12.5, "unit": "cm"}
